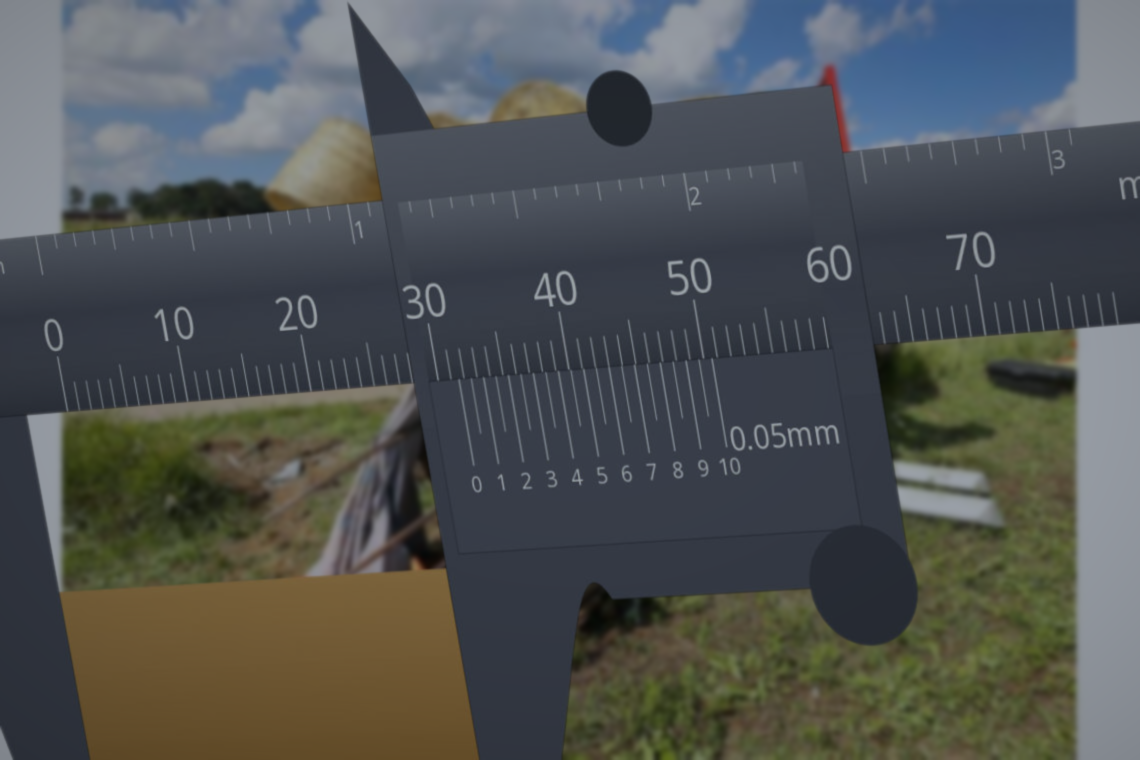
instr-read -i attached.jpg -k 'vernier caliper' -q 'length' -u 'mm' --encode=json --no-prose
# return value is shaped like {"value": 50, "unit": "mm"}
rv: {"value": 31.6, "unit": "mm"}
